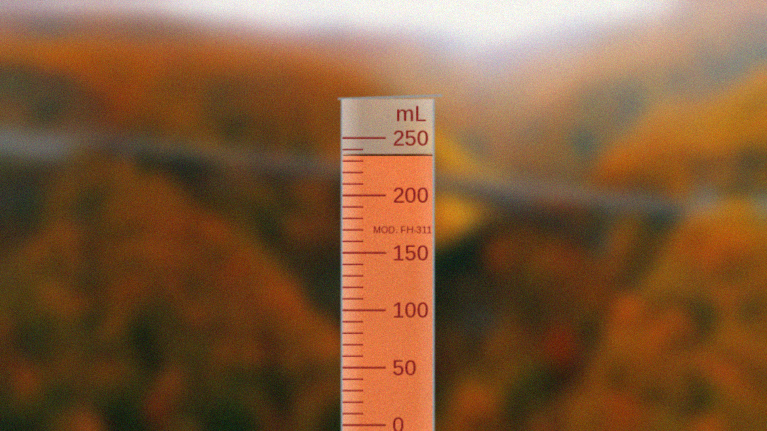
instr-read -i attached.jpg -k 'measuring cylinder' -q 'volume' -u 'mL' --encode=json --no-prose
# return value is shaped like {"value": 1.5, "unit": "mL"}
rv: {"value": 235, "unit": "mL"}
